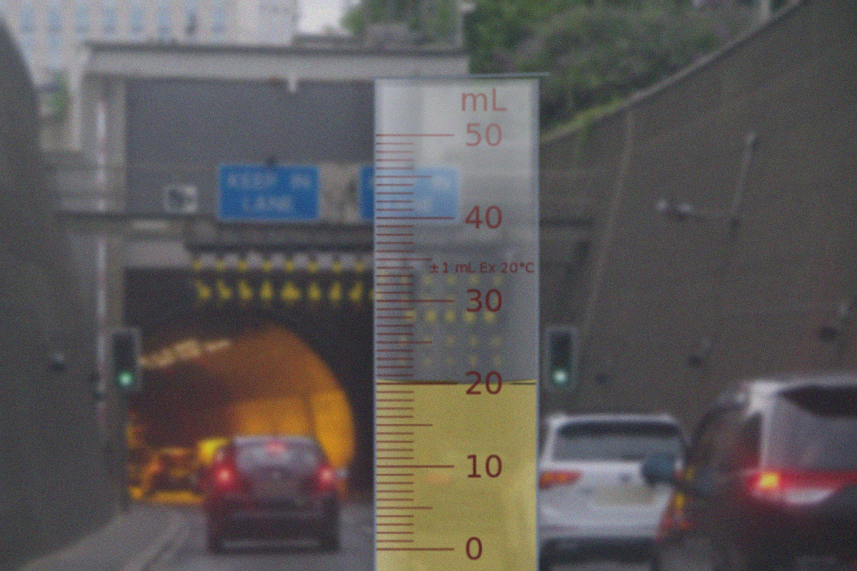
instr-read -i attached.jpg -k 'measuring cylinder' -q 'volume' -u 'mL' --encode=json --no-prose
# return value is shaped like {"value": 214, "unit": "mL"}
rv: {"value": 20, "unit": "mL"}
